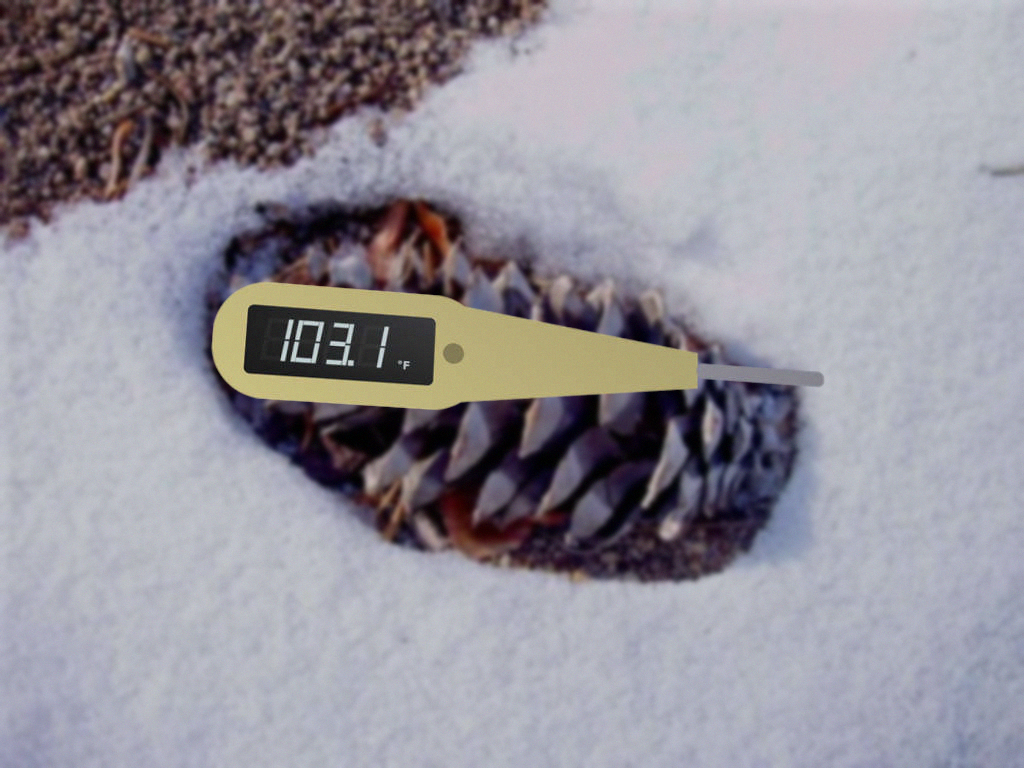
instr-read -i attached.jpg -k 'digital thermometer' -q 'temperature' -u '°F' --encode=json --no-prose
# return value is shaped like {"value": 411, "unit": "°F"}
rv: {"value": 103.1, "unit": "°F"}
